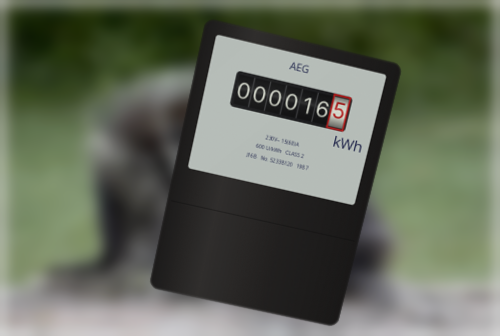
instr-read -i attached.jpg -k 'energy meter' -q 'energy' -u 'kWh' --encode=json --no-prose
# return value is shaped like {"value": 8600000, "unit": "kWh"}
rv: {"value": 16.5, "unit": "kWh"}
